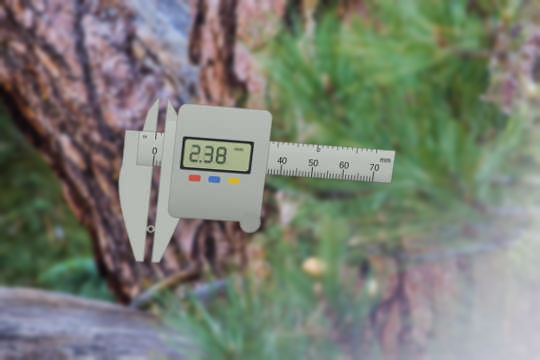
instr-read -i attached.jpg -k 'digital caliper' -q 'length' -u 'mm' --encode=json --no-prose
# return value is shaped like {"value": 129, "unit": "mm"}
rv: {"value": 2.38, "unit": "mm"}
